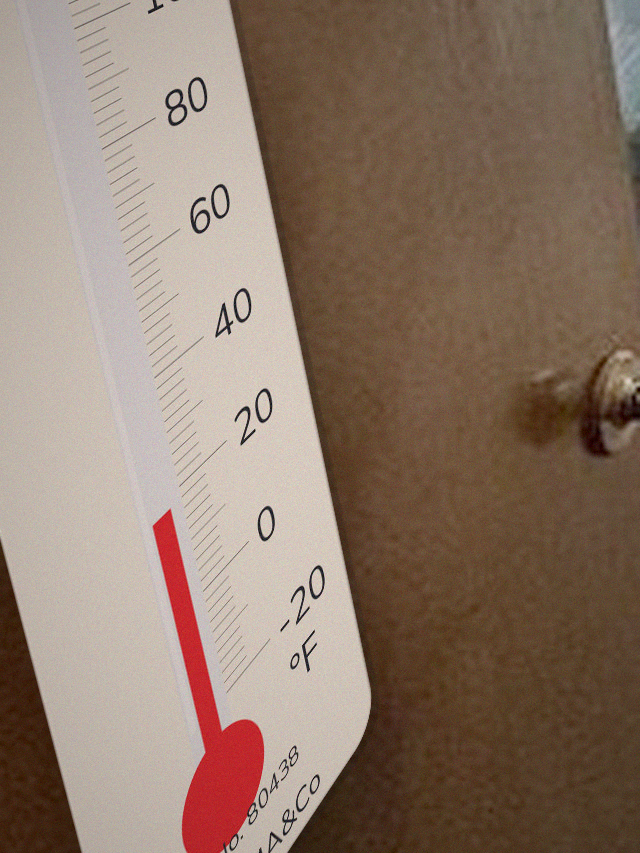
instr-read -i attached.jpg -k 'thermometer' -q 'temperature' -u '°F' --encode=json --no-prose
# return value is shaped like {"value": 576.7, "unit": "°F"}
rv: {"value": 18, "unit": "°F"}
